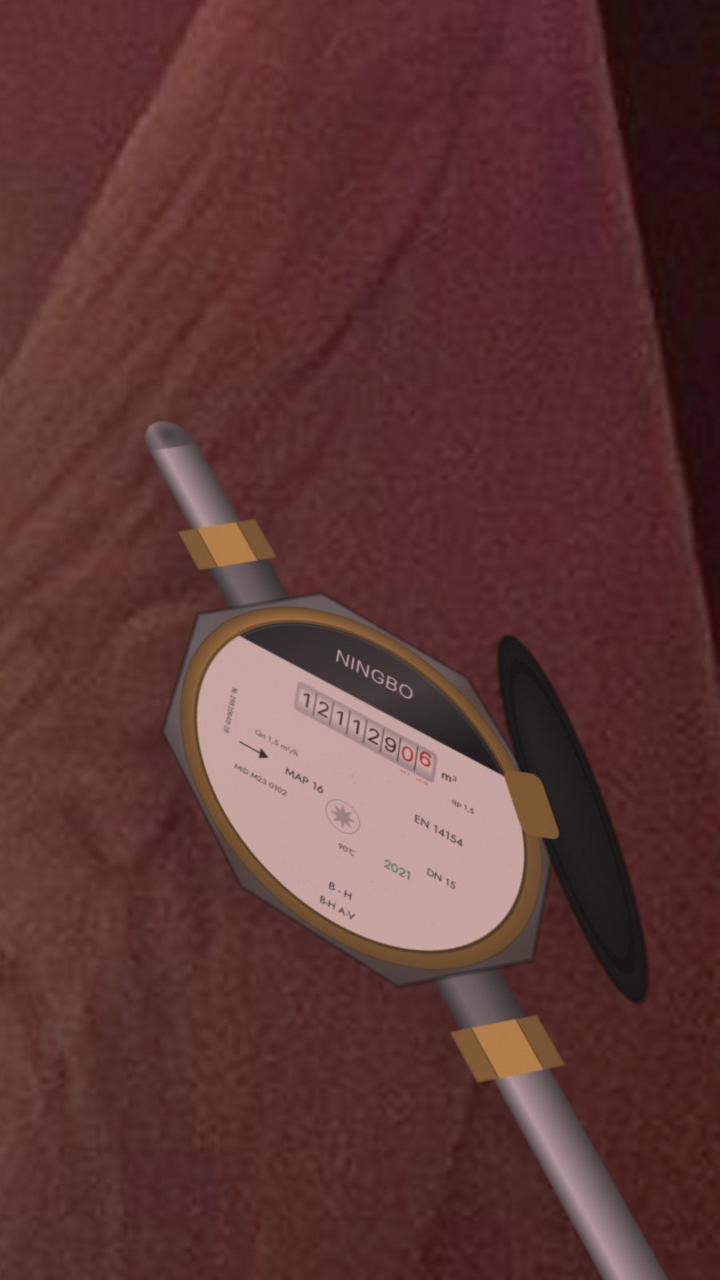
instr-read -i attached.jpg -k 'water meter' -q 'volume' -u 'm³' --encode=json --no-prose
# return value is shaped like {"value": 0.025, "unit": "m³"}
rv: {"value": 121129.06, "unit": "m³"}
